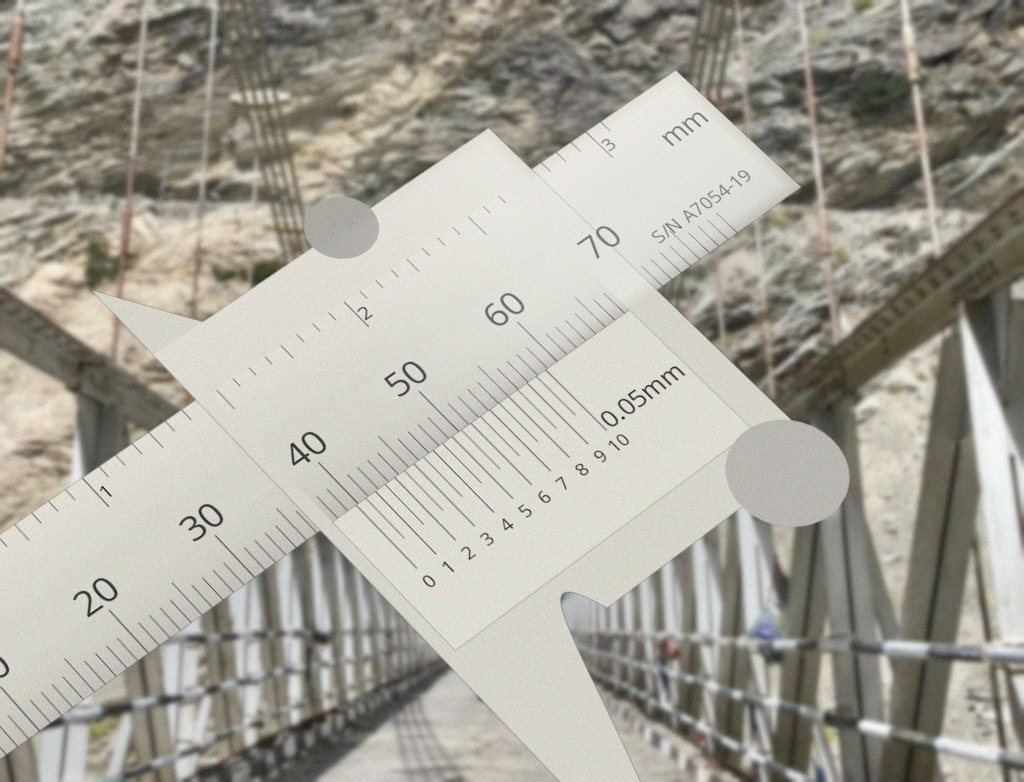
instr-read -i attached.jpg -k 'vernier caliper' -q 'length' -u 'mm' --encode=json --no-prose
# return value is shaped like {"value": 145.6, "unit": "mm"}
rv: {"value": 39.8, "unit": "mm"}
